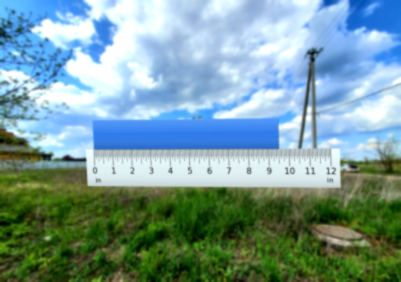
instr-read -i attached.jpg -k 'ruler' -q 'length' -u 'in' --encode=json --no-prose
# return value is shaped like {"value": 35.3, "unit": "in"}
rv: {"value": 9.5, "unit": "in"}
